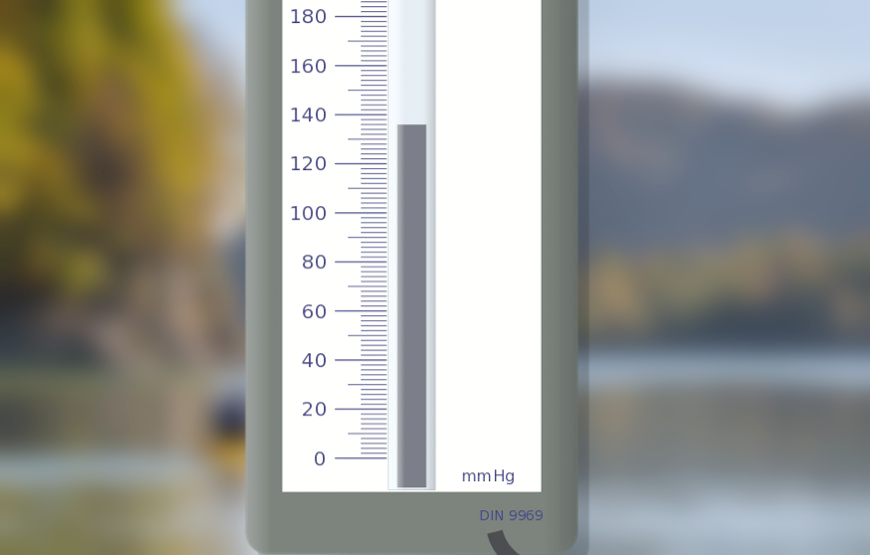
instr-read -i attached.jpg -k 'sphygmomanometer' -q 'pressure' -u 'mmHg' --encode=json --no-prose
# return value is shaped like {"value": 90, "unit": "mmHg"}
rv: {"value": 136, "unit": "mmHg"}
